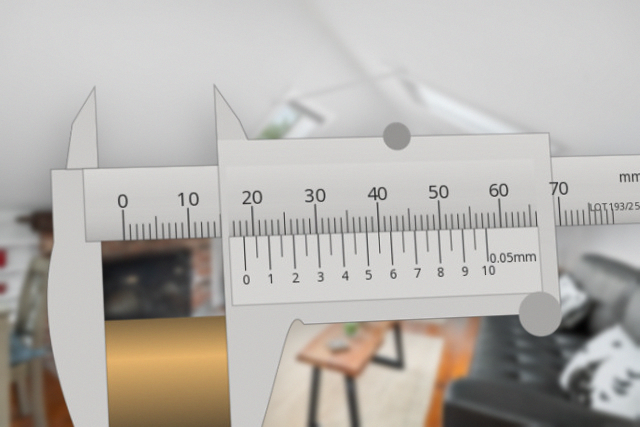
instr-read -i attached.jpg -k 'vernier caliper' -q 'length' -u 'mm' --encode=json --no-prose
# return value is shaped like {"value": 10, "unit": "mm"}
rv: {"value": 18.5, "unit": "mm"}
